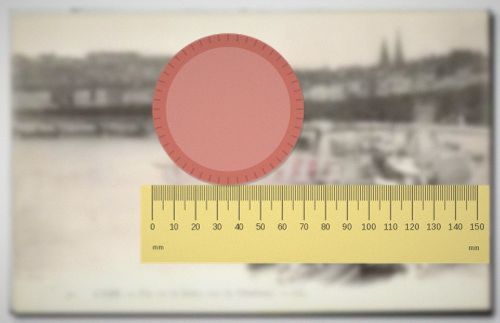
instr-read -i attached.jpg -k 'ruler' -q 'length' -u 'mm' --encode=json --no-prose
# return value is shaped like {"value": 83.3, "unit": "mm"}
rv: {"value": 70, "unit": "mm"}
